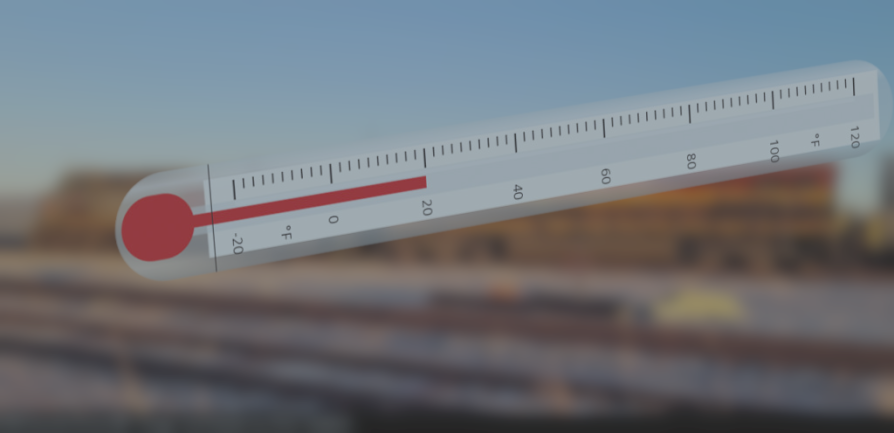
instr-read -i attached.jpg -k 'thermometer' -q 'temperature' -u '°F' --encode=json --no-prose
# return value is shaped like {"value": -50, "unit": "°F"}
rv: {"value": 20, "unit": "°F"}
